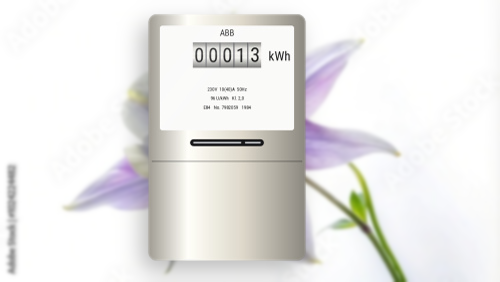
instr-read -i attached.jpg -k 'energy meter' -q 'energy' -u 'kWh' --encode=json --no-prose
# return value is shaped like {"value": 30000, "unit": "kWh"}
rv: {"value": 13, "unit": "kWh"}
